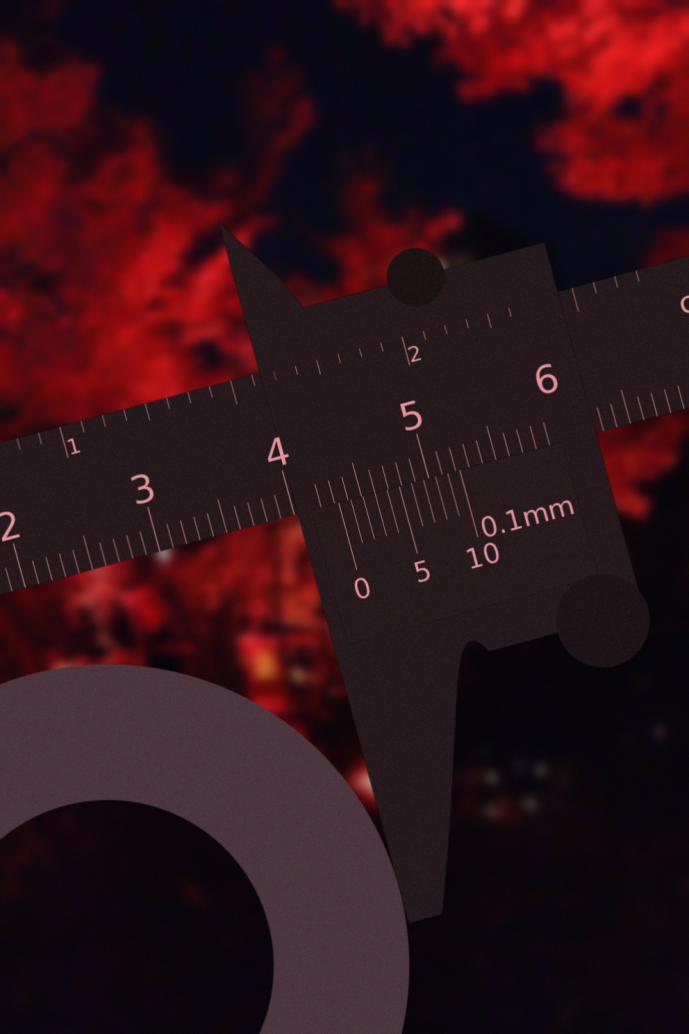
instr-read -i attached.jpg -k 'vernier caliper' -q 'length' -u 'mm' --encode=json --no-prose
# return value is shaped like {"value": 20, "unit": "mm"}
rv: {"value": 43.3, "unit": "mm"}
